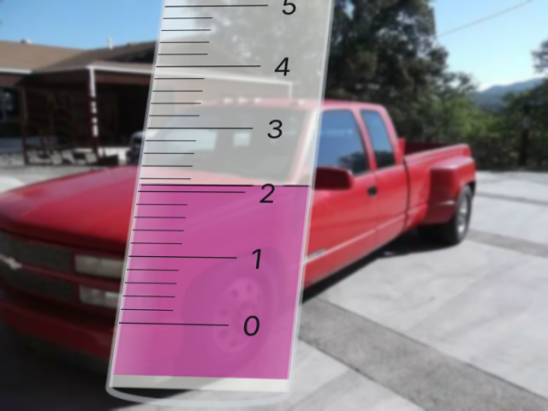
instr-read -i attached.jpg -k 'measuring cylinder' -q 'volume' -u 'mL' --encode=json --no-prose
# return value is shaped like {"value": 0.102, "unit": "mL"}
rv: {"value": 2.1, "unit": "mL"}
